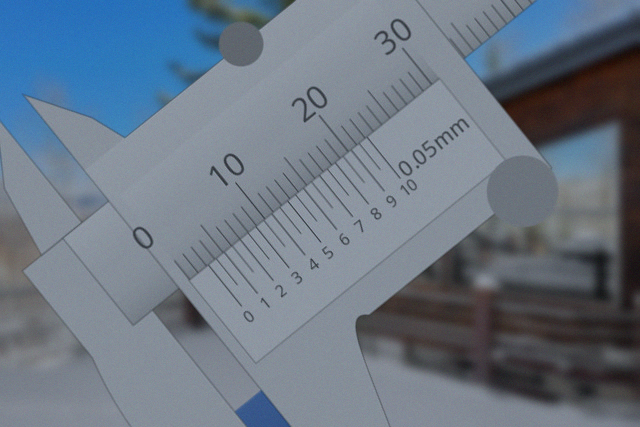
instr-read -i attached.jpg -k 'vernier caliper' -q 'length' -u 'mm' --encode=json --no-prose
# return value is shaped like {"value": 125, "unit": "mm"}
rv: {"value": 3.2, "unit": "mm"}
